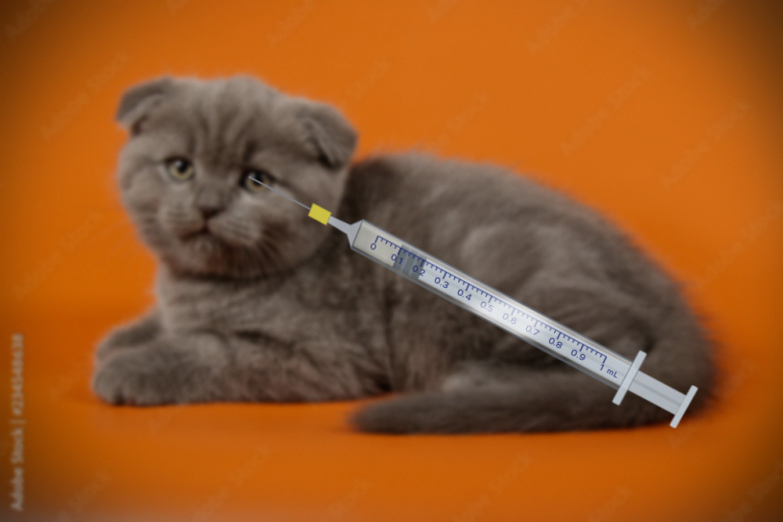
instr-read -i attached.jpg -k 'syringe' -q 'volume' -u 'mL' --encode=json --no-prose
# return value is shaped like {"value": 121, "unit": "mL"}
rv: {"value": 0.1, "unit": "mL"}
